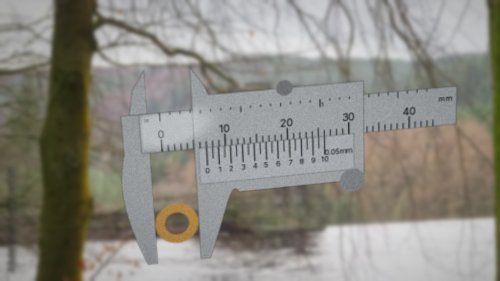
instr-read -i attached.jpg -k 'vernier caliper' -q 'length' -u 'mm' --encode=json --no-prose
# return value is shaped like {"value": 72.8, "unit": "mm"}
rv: {"value": 7.0, "unit": "mm"}
